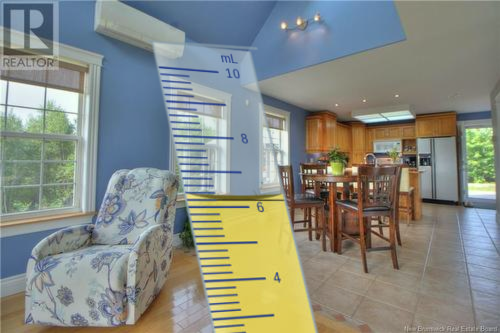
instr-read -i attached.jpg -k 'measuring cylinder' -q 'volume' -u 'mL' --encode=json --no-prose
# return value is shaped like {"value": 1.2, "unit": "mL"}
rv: {"value": 6.2, "unit": "mL"}
